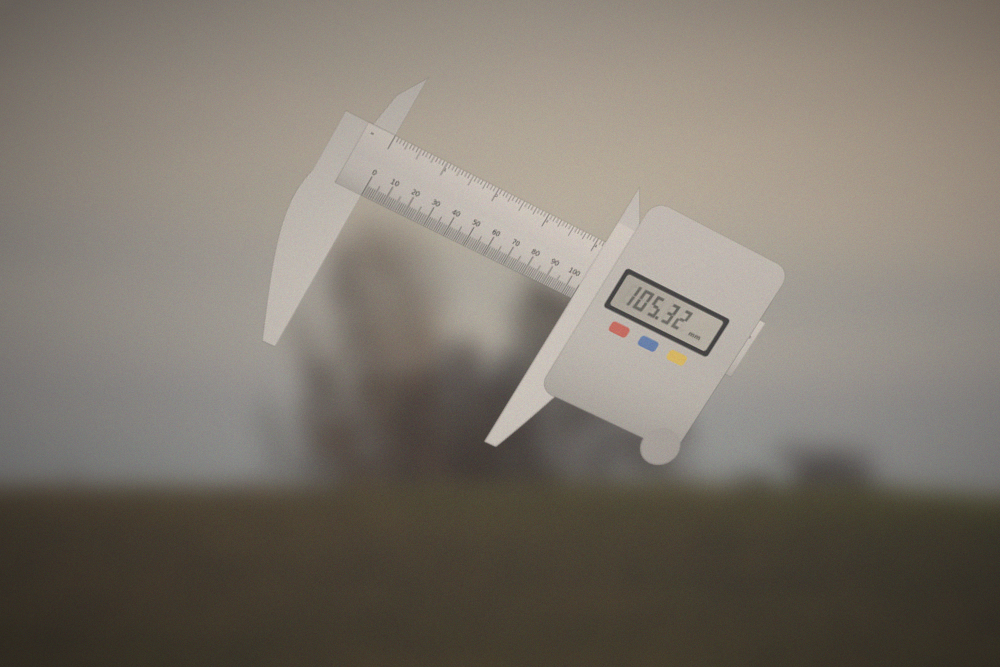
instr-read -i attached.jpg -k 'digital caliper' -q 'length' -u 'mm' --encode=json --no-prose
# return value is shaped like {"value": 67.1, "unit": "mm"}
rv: {"value": 105.32, "unit": "mm"}
